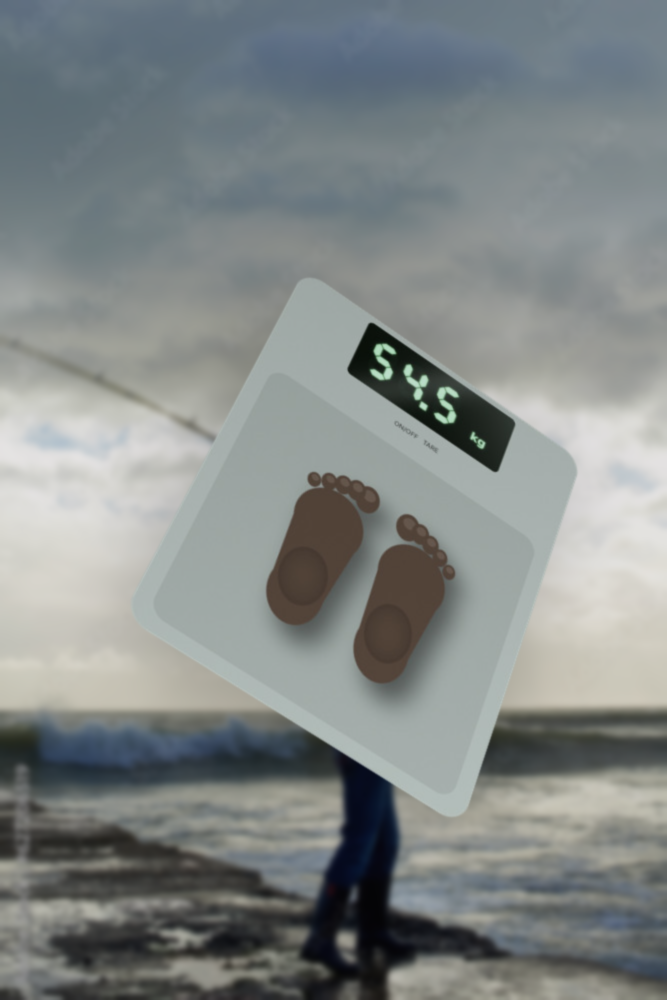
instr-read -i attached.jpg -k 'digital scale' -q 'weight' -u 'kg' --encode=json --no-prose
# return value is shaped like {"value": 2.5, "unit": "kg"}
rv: {"value": 54.5, "unit": "kg"}
